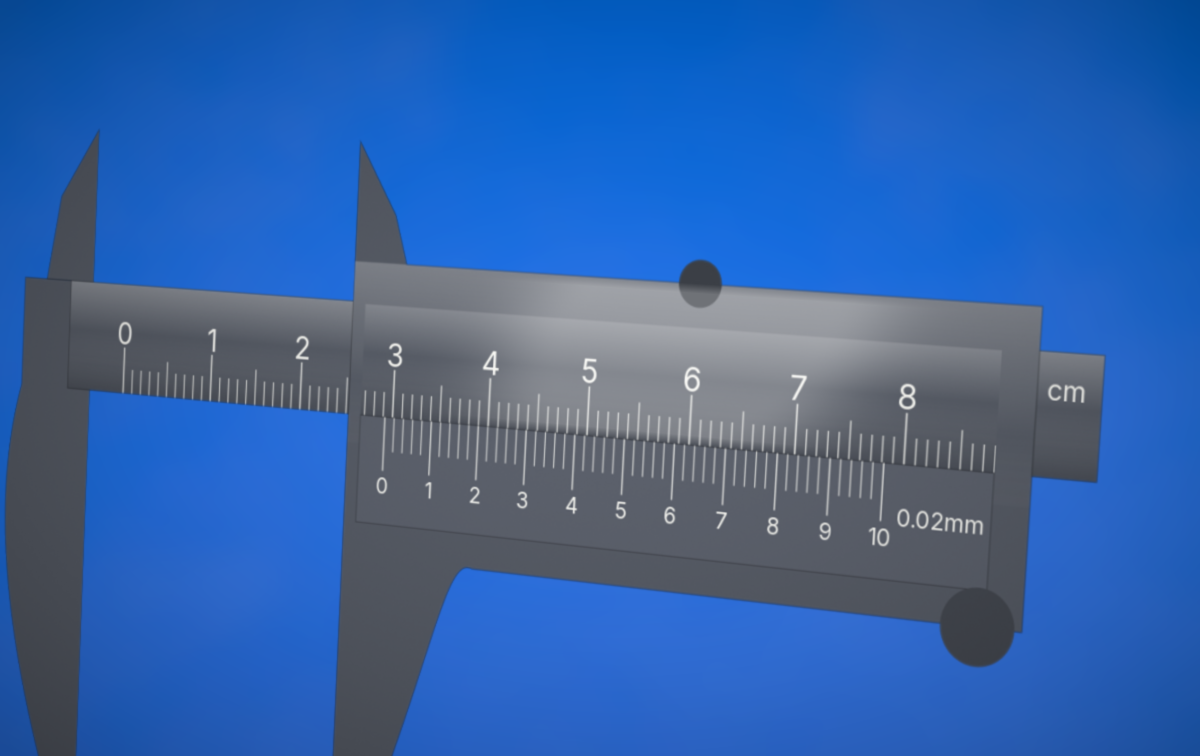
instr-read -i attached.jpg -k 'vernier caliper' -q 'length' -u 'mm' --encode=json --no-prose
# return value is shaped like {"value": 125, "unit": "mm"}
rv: {"value": 29.2, "unit": "mm"}
